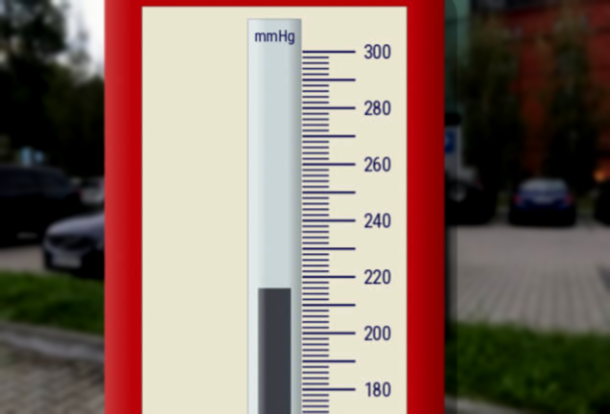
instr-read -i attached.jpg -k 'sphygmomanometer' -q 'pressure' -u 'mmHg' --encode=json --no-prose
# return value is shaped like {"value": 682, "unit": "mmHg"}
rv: {"value": 216, "unit": "mmHg"}
